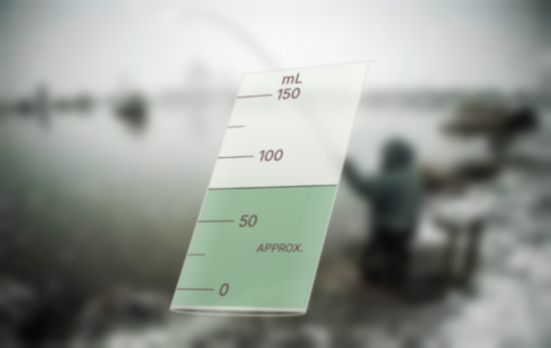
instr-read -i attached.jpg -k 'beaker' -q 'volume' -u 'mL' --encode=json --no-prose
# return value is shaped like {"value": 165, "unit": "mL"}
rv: {"value": 75, "unit": "mL"}
